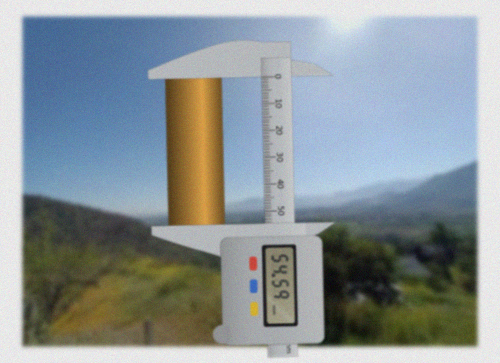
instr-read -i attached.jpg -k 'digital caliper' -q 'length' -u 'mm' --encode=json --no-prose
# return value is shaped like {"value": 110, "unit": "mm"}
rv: {"value": 54.59, "unit": "mm"}
